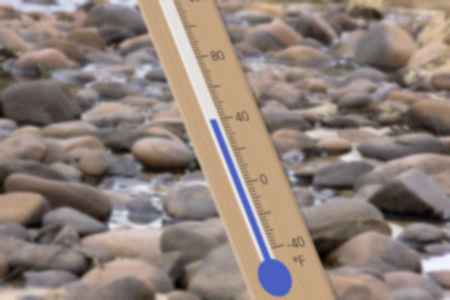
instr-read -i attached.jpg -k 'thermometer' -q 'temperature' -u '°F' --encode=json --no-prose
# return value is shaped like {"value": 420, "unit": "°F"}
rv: {"value": 40, "unit": "°F"}
